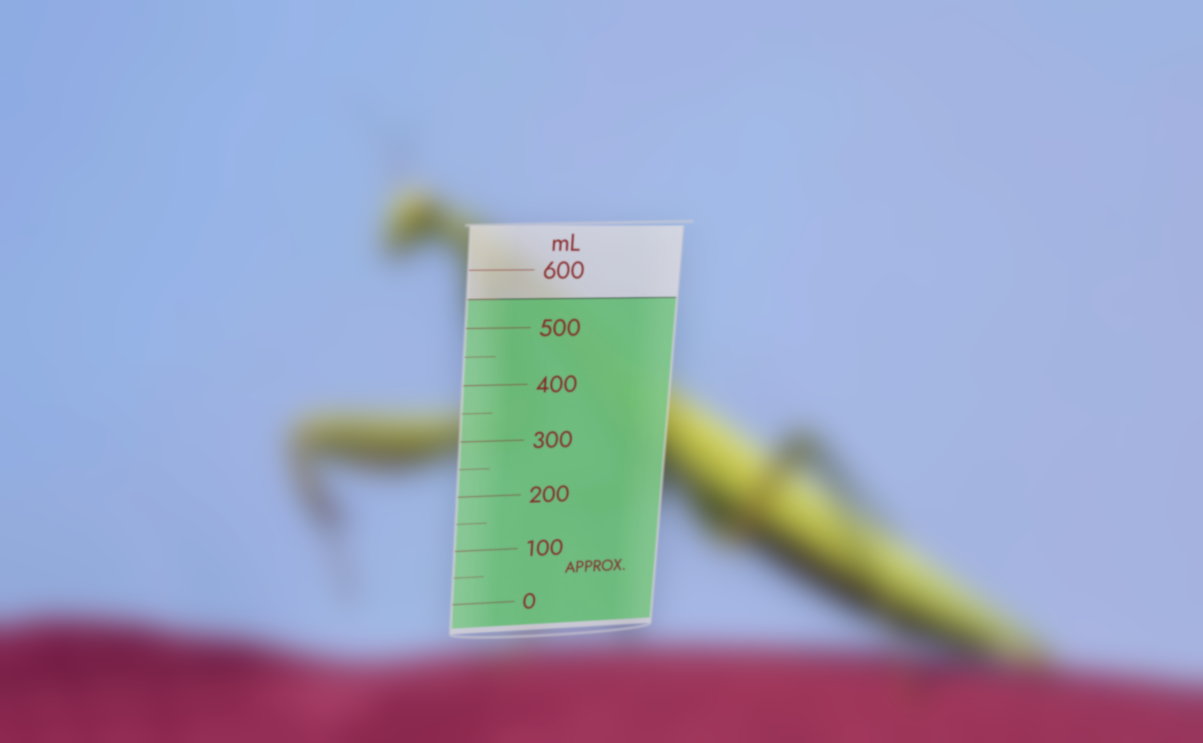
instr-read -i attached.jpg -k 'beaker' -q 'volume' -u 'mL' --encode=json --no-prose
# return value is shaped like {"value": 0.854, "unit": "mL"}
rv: {"value": 550, "unit": "mL"}
